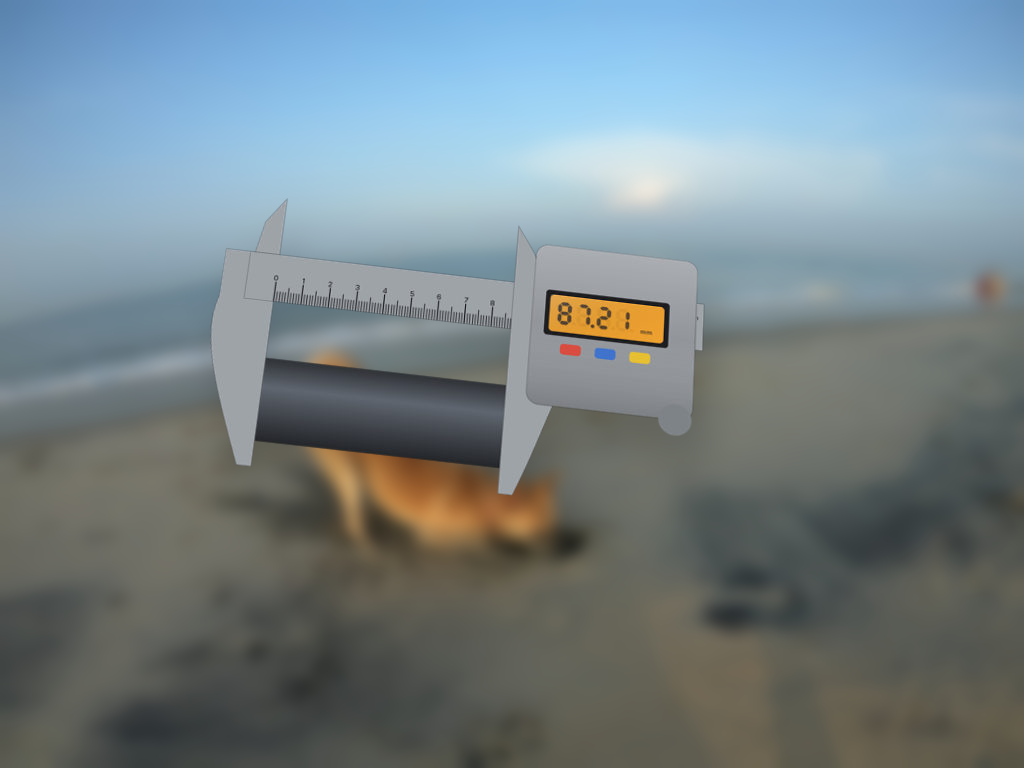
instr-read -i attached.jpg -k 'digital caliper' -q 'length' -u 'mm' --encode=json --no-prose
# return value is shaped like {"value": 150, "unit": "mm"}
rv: {"value": 87.21, "unit": "mm"}
